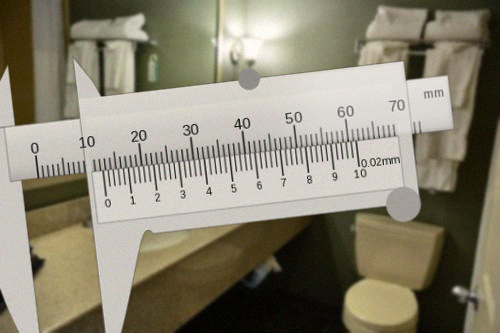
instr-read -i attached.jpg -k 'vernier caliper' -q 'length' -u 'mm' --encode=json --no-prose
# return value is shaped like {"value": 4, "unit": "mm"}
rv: {"value": 12.5, "unit": "mm"}
